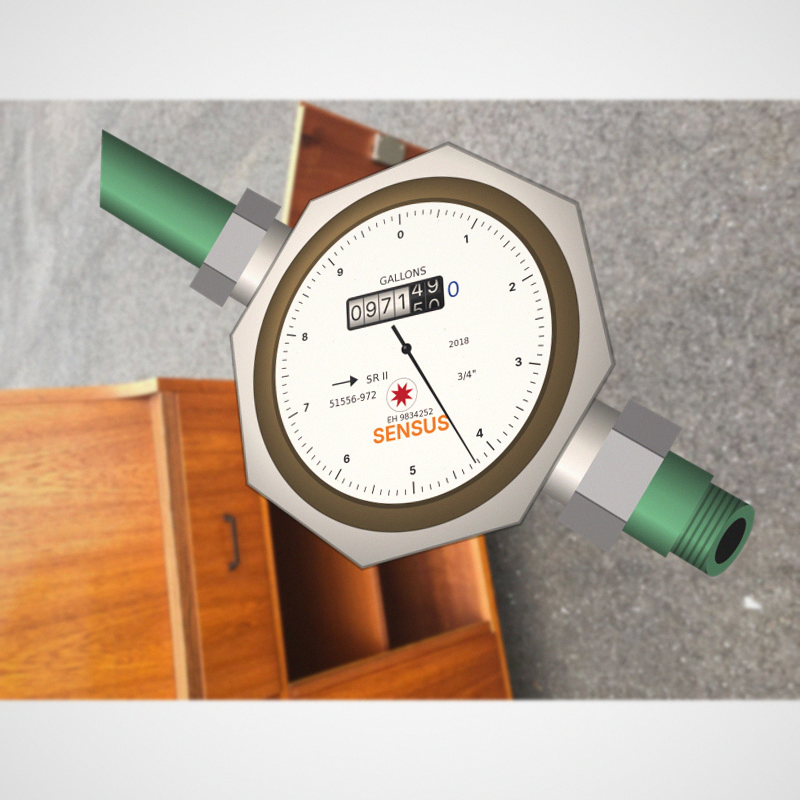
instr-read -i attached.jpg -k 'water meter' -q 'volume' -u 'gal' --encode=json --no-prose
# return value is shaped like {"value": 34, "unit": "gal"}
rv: {"value": 971494.2, "unit": "gal"}
